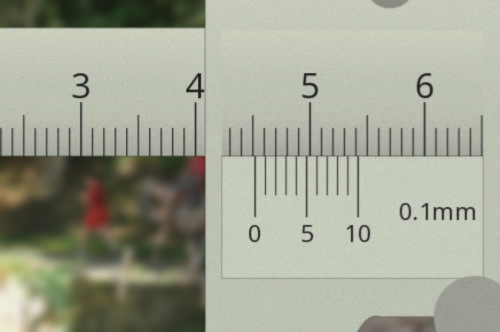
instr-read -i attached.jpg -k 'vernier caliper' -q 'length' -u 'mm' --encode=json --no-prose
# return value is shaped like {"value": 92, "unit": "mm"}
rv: {"value": 45.2, "unit": "mm"}
